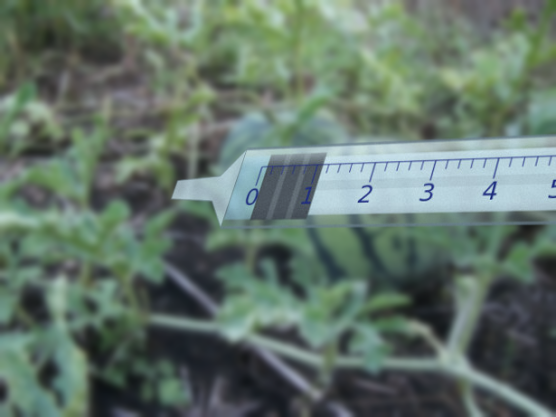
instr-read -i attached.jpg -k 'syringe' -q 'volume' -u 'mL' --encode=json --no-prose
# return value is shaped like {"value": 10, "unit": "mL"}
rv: {"value": 0.1, "unit": "mL"}
